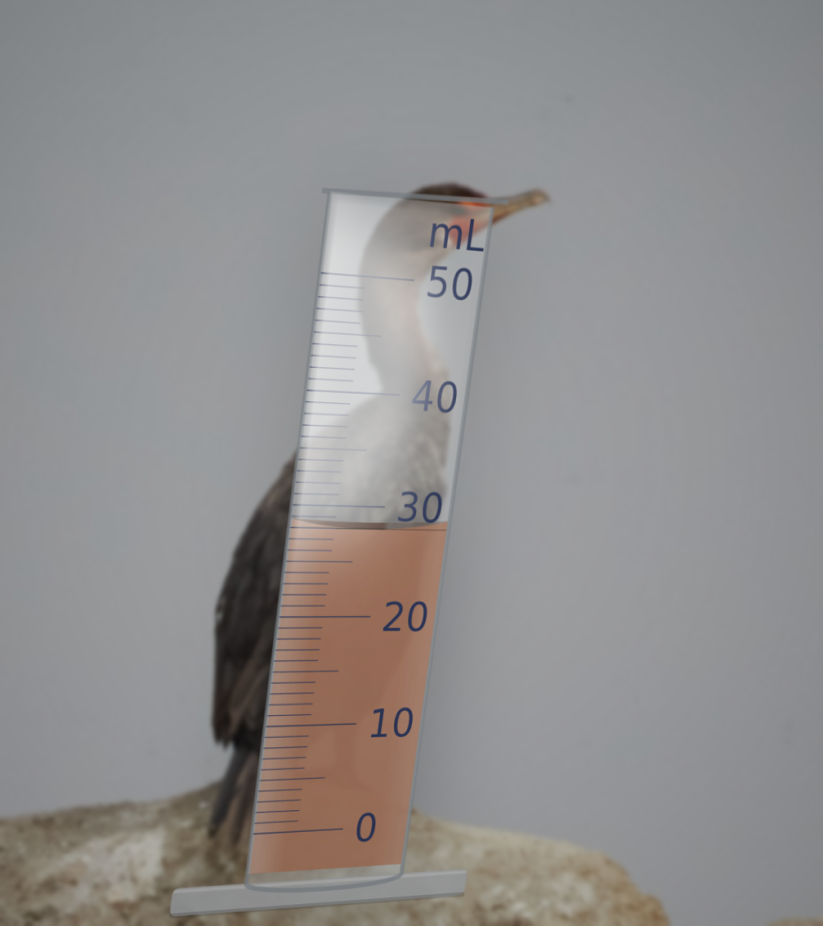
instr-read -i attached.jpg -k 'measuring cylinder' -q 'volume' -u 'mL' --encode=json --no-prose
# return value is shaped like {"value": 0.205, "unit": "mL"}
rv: {"value": 28, "unit": "mL"}
